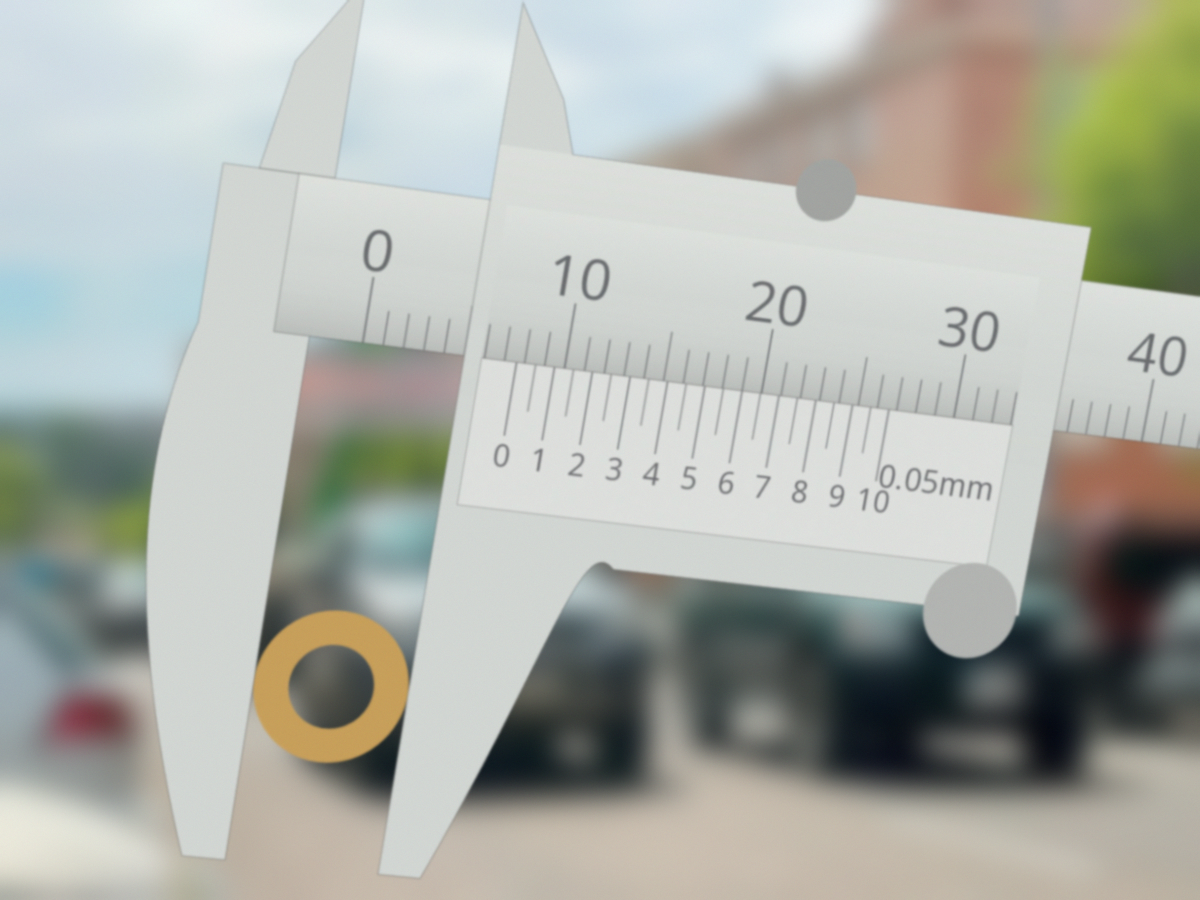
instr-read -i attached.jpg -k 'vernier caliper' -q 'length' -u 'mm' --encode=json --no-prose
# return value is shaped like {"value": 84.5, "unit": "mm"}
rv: {"value": 7.6, "unit": "mm"}
